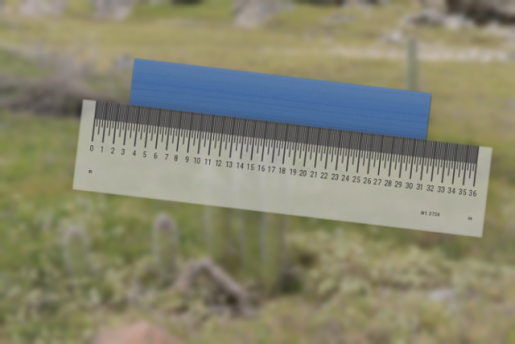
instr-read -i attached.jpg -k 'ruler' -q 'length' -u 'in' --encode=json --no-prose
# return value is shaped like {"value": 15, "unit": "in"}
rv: {"value": 28, "unit": "in"}
